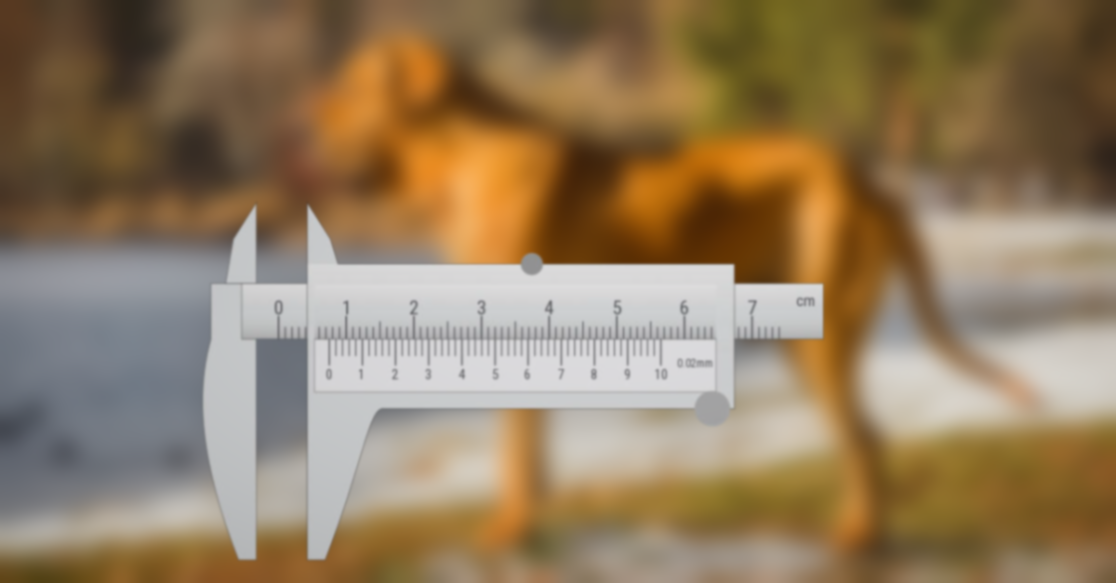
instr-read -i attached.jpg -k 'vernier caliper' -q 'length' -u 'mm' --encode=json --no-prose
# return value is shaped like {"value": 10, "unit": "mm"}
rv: {"value": 7.5, "unit": "mm"}
